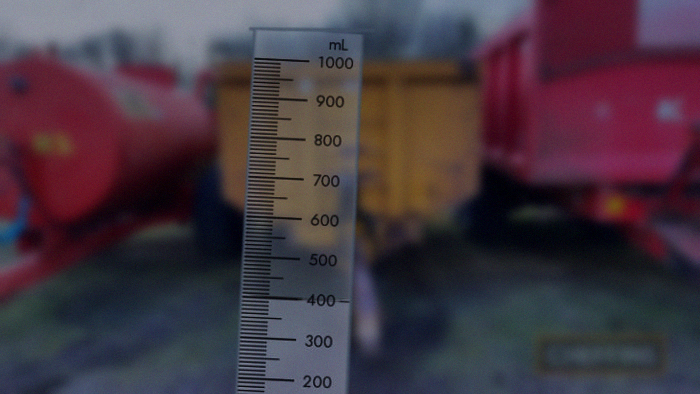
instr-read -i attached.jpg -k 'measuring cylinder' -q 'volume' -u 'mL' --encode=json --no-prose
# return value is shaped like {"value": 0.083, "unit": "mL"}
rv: {"value": 400, "unit": "mL"}
